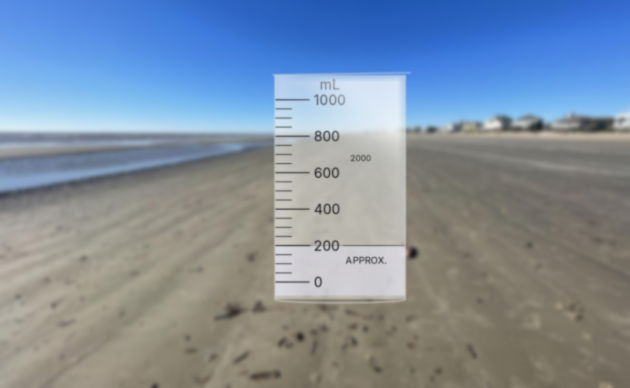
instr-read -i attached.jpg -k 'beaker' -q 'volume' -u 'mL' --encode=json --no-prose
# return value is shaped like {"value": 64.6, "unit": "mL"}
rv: {"value": 200, "unit": "mL"}
